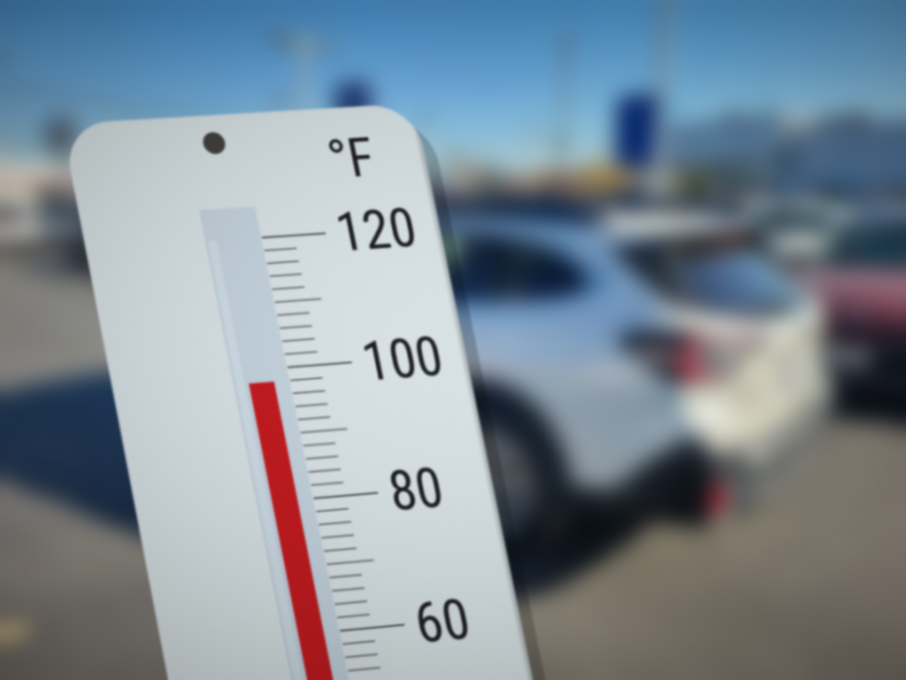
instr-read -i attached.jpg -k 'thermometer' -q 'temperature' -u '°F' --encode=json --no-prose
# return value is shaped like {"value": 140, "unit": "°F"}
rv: {"value": 98, "unit": "°F"}
